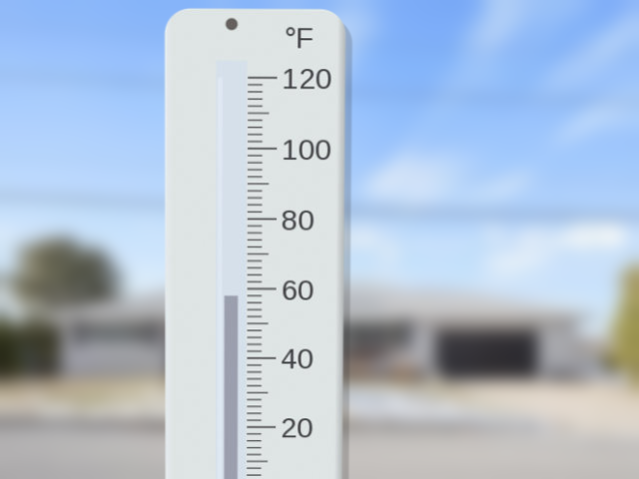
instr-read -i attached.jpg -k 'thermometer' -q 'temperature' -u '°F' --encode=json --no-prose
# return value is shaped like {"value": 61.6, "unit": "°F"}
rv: {"value": 58, "unit": "°F"}
